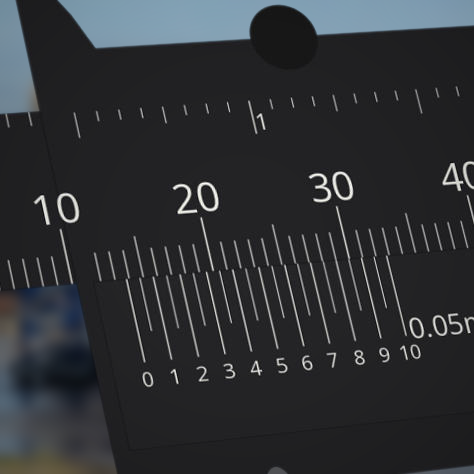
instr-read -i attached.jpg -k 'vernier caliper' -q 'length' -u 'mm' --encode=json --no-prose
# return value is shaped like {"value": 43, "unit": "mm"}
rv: {"value": 13.8, "unit": "mm"}
